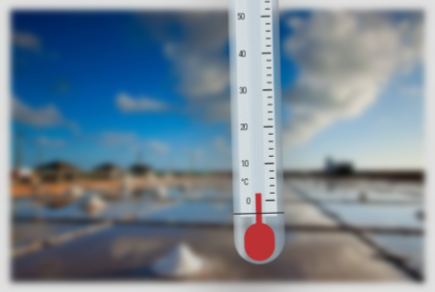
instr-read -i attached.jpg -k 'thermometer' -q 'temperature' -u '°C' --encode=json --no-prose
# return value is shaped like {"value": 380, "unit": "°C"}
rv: {"value": 2, "unit": "°C"}
